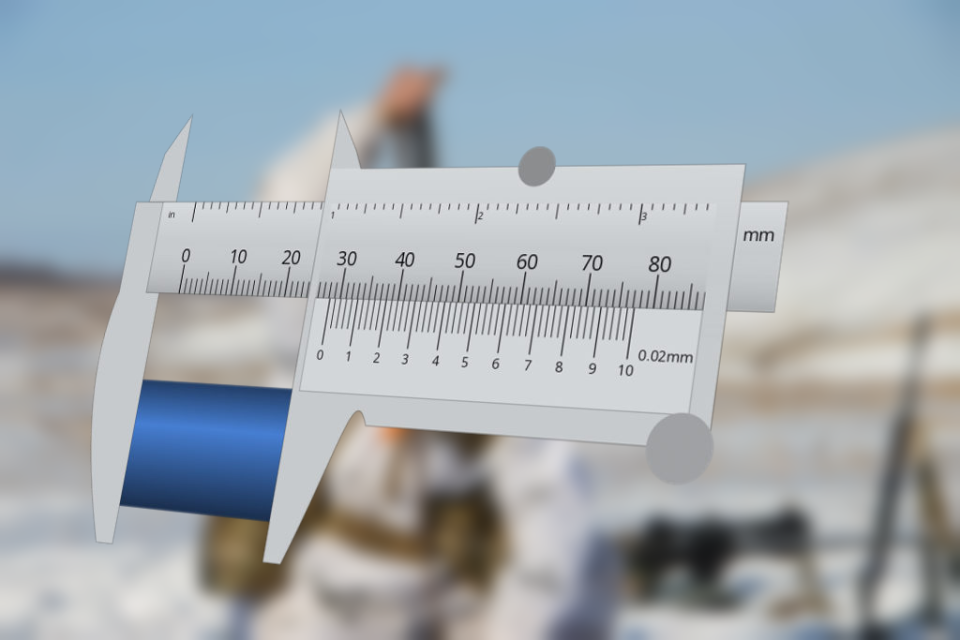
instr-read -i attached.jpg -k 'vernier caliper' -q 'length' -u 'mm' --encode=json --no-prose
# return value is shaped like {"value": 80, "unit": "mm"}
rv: {"value": 28.2, "unit": "mm"}
